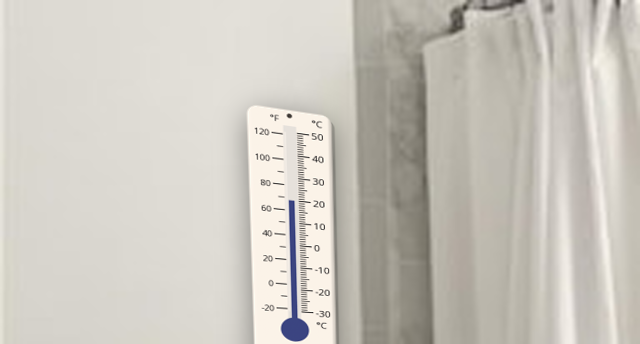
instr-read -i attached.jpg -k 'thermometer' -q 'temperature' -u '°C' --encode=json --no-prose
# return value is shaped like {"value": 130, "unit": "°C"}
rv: {"value": 20, "unit": "°C"}
